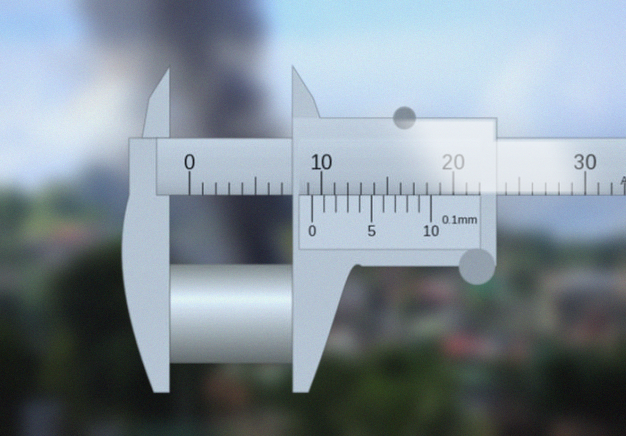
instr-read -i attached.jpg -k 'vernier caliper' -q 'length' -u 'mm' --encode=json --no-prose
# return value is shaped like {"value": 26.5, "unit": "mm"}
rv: {"value": 9.3, "unit": "mm"}
